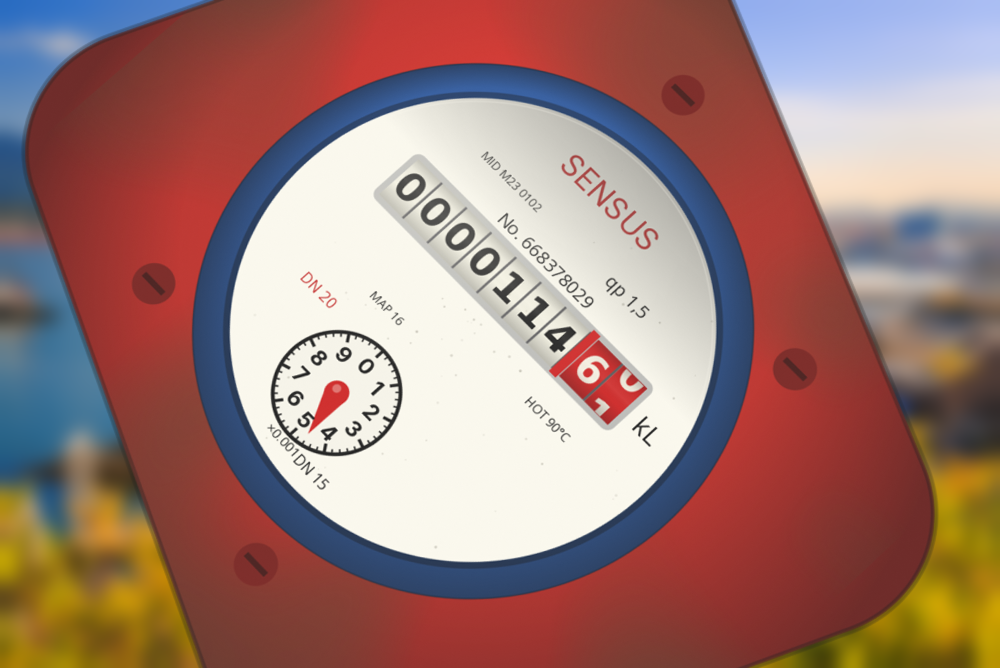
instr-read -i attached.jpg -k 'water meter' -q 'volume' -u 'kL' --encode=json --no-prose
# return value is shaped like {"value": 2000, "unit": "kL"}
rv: {"value": 114.604, "unit": "kL"}
